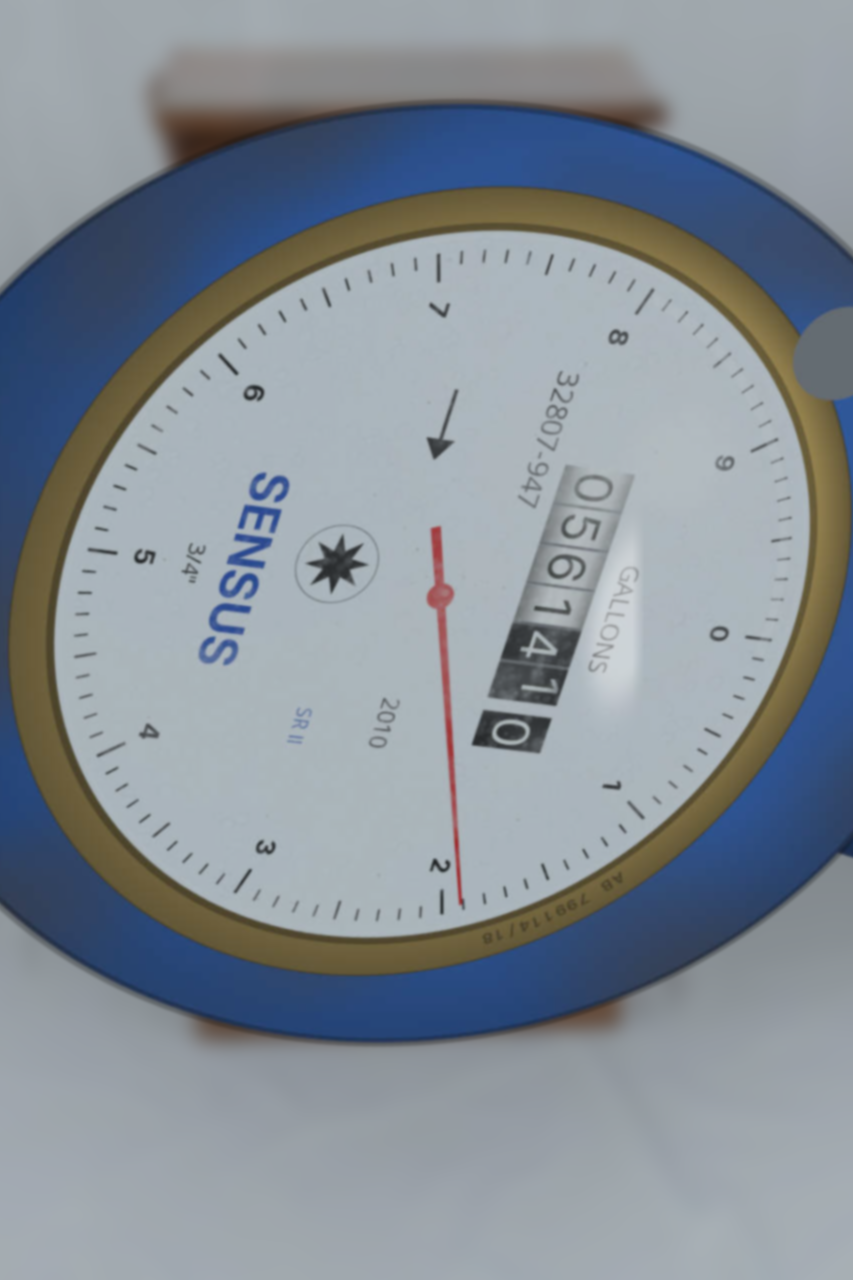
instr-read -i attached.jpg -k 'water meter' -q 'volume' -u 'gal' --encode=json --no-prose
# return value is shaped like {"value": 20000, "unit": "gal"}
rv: {"value": 561411.9, "unit": "gal"}
